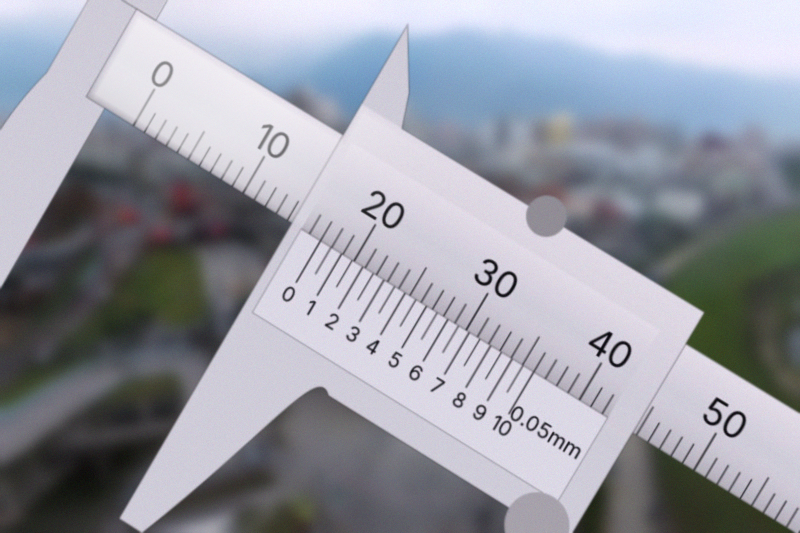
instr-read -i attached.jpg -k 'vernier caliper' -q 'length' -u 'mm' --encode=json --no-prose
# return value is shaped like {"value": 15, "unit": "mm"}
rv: {"value": 17.0, "unit": "mm"}
